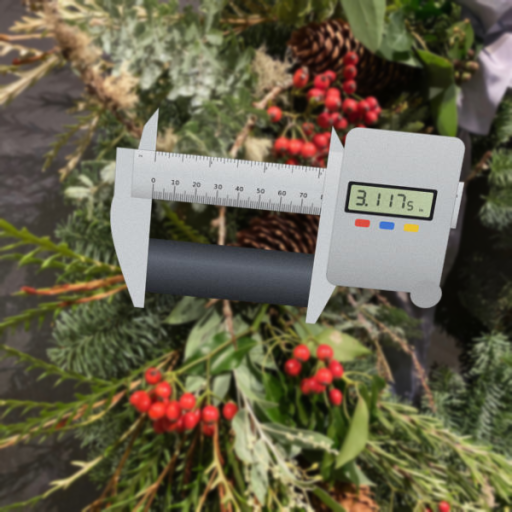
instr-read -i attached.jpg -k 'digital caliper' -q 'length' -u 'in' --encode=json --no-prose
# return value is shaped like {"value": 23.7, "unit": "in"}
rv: {"value": 3.1175, "unit": "in"}
